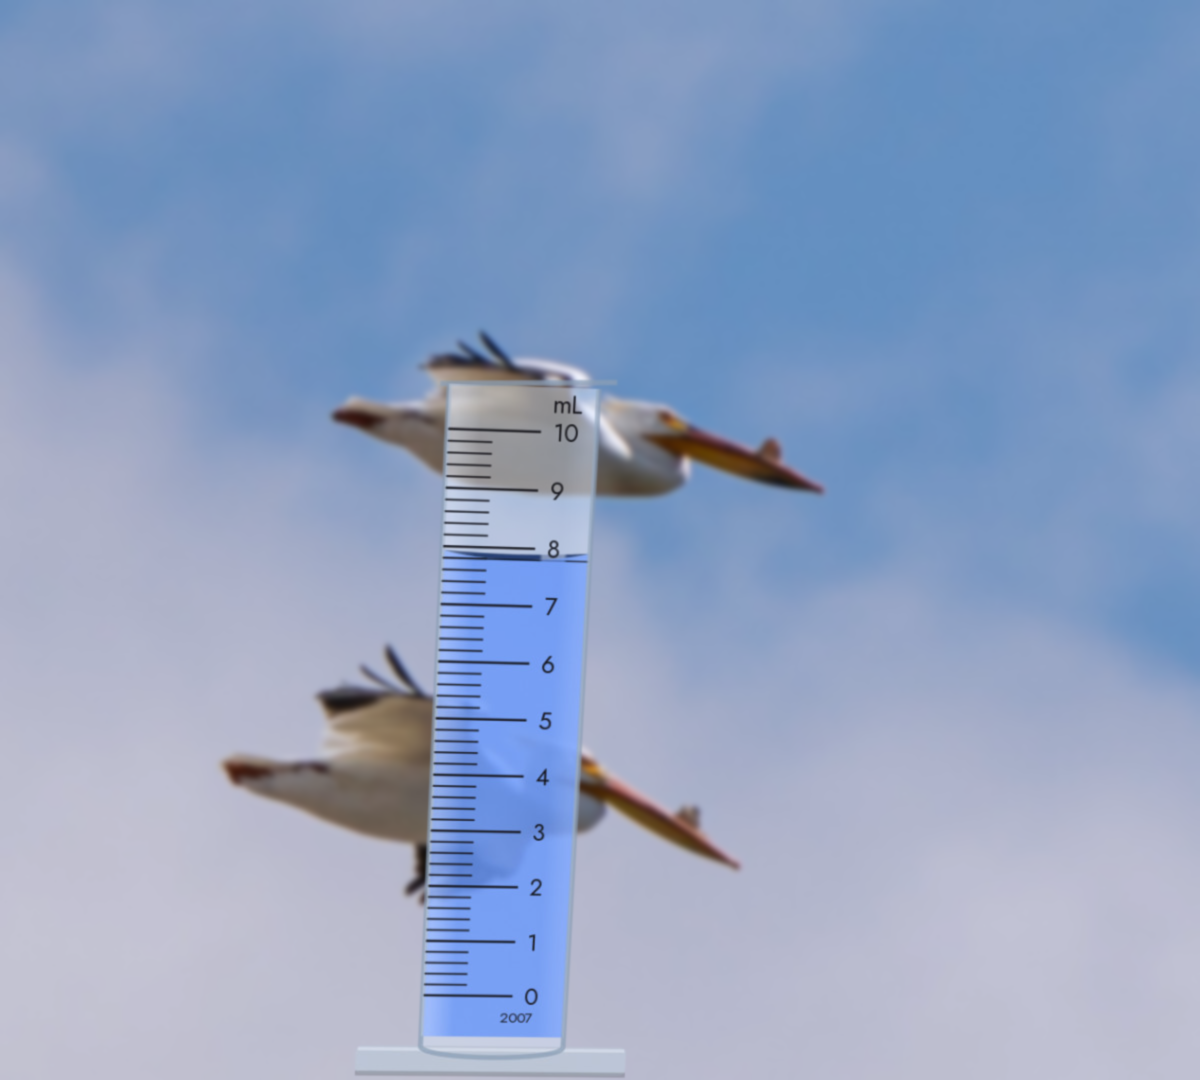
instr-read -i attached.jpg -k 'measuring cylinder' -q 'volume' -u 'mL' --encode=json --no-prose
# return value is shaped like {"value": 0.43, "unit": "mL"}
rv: {"value": 7.8, "unit": "mL"}
